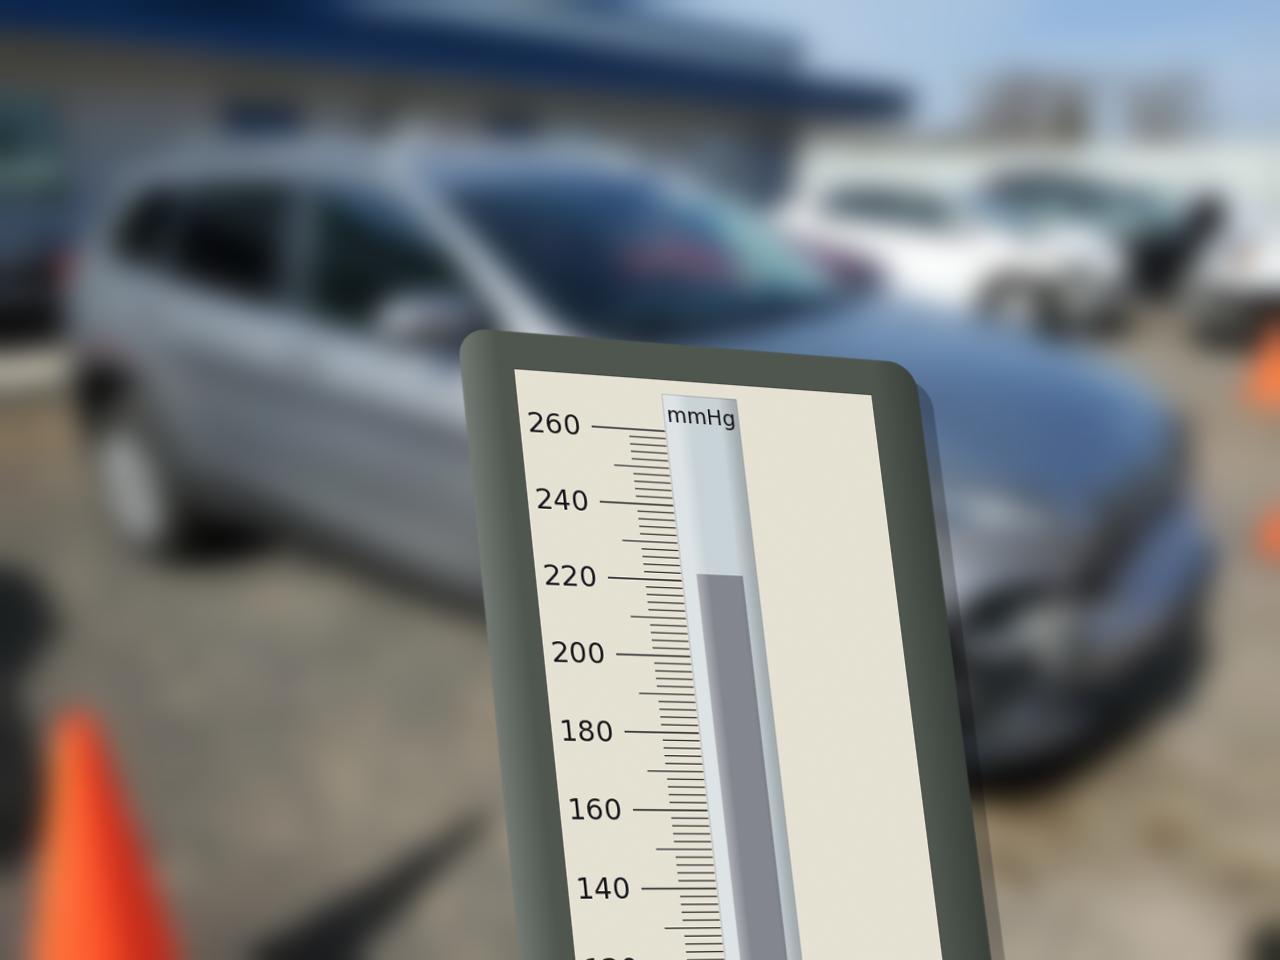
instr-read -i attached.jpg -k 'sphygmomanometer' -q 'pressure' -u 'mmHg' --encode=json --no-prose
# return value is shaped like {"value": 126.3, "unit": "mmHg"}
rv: {"value": 222, "unit": "mmHg"}
